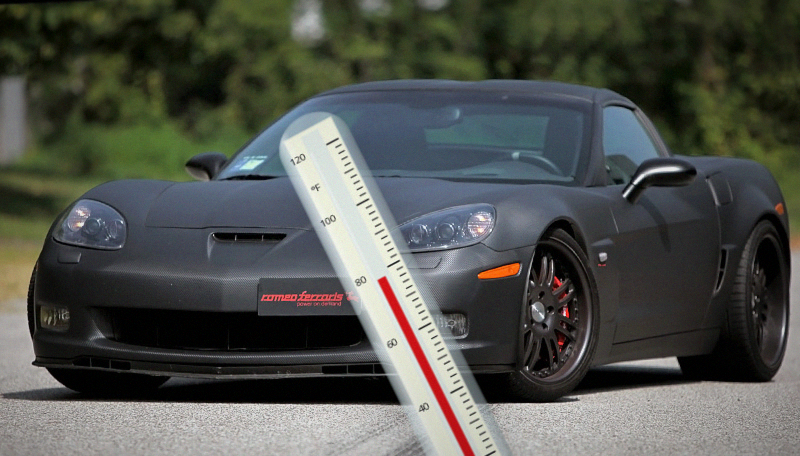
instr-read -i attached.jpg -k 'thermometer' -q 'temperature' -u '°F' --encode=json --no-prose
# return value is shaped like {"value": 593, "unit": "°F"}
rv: {"value": 78, "unit": "°F"}
